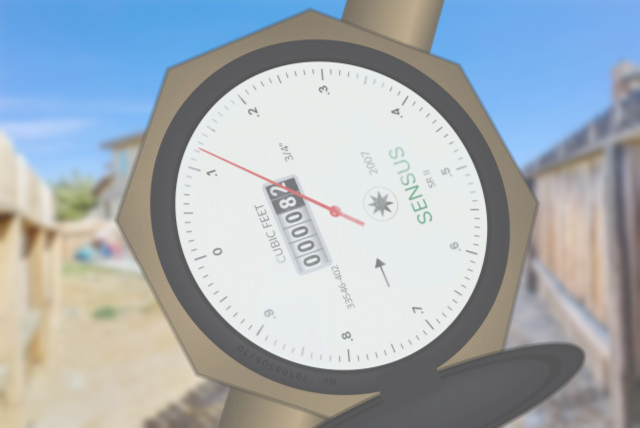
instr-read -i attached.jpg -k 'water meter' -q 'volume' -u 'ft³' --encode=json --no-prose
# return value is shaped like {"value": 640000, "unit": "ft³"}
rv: {"value": 82.12, "unit": "ft³"}
